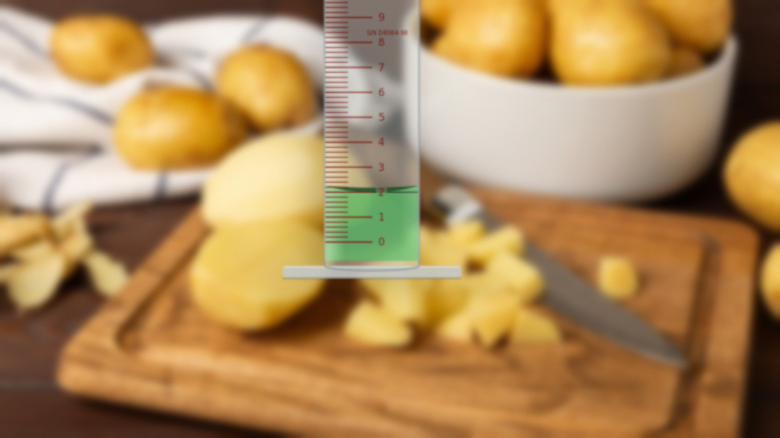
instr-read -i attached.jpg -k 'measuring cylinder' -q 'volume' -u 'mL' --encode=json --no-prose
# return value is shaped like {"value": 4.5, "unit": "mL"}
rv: {"value": 2, "unit": "mL"}
